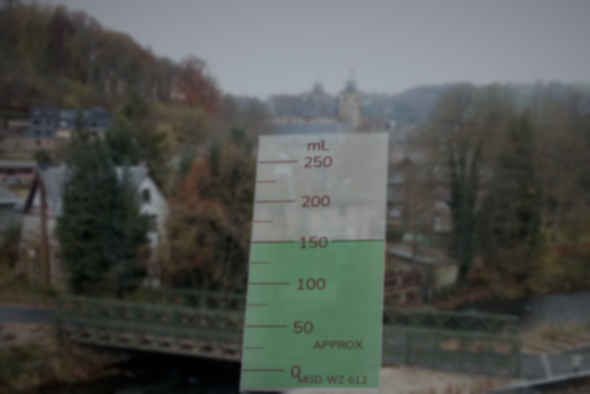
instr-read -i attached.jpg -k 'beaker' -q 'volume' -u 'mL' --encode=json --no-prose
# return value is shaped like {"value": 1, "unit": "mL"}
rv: {"value": 150, "unit": "mL"}
